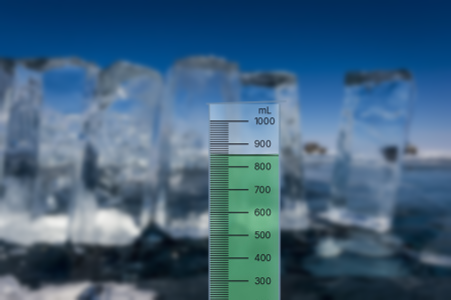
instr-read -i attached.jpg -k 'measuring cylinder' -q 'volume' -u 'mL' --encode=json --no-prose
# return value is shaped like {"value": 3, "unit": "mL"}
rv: {"value": 850, "unit": "mL"}
